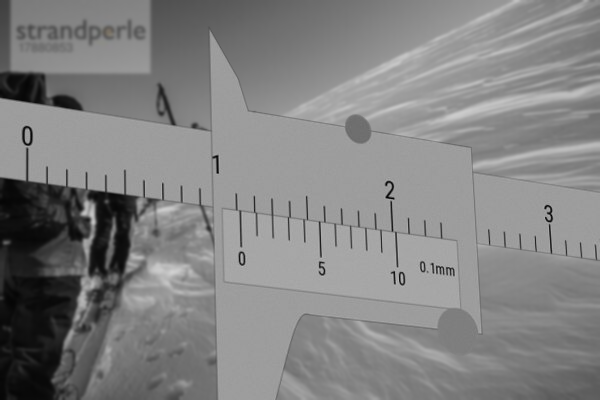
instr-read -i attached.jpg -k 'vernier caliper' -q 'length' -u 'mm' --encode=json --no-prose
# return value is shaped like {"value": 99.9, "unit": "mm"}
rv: {"value": 11.2, "unit": "mm"}
